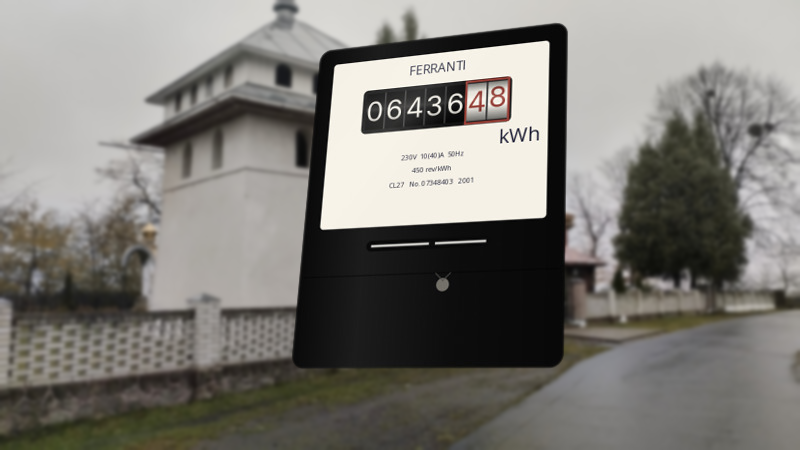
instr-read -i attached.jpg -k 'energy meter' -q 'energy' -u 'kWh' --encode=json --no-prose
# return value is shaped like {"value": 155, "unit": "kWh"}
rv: {"value": 6436.48, "unit": "kWh"}
